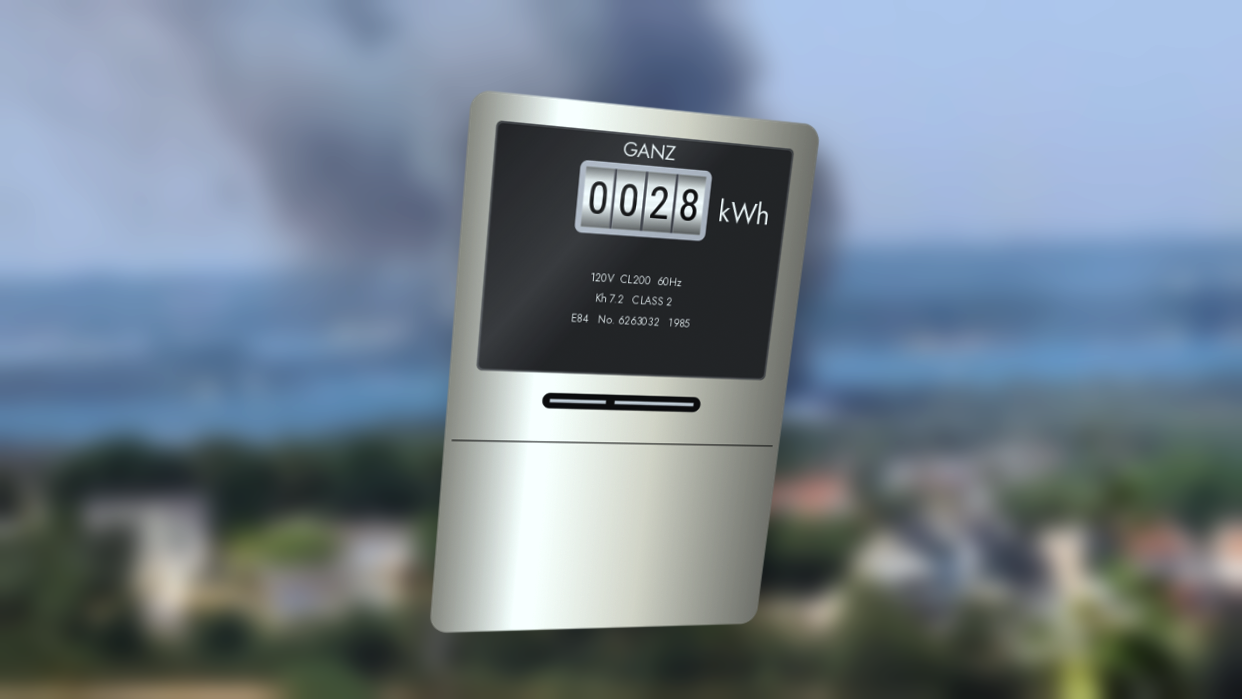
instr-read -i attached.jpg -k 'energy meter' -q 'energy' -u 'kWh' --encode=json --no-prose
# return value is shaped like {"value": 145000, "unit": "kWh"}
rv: {"value": 28, "unit": "kWh"}
